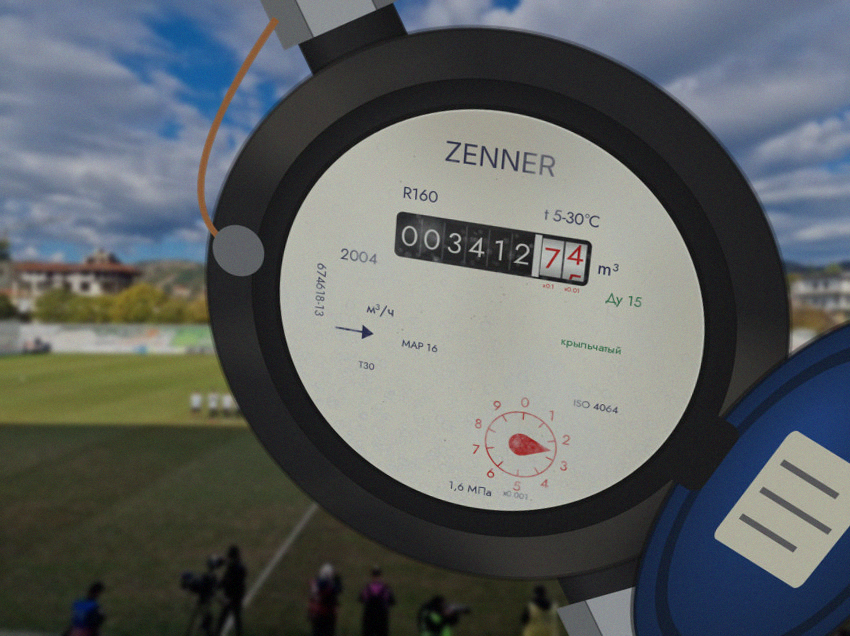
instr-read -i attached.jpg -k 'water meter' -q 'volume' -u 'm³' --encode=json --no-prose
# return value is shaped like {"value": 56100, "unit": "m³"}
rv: {"value": 3412.742, "unit": "m³"}
